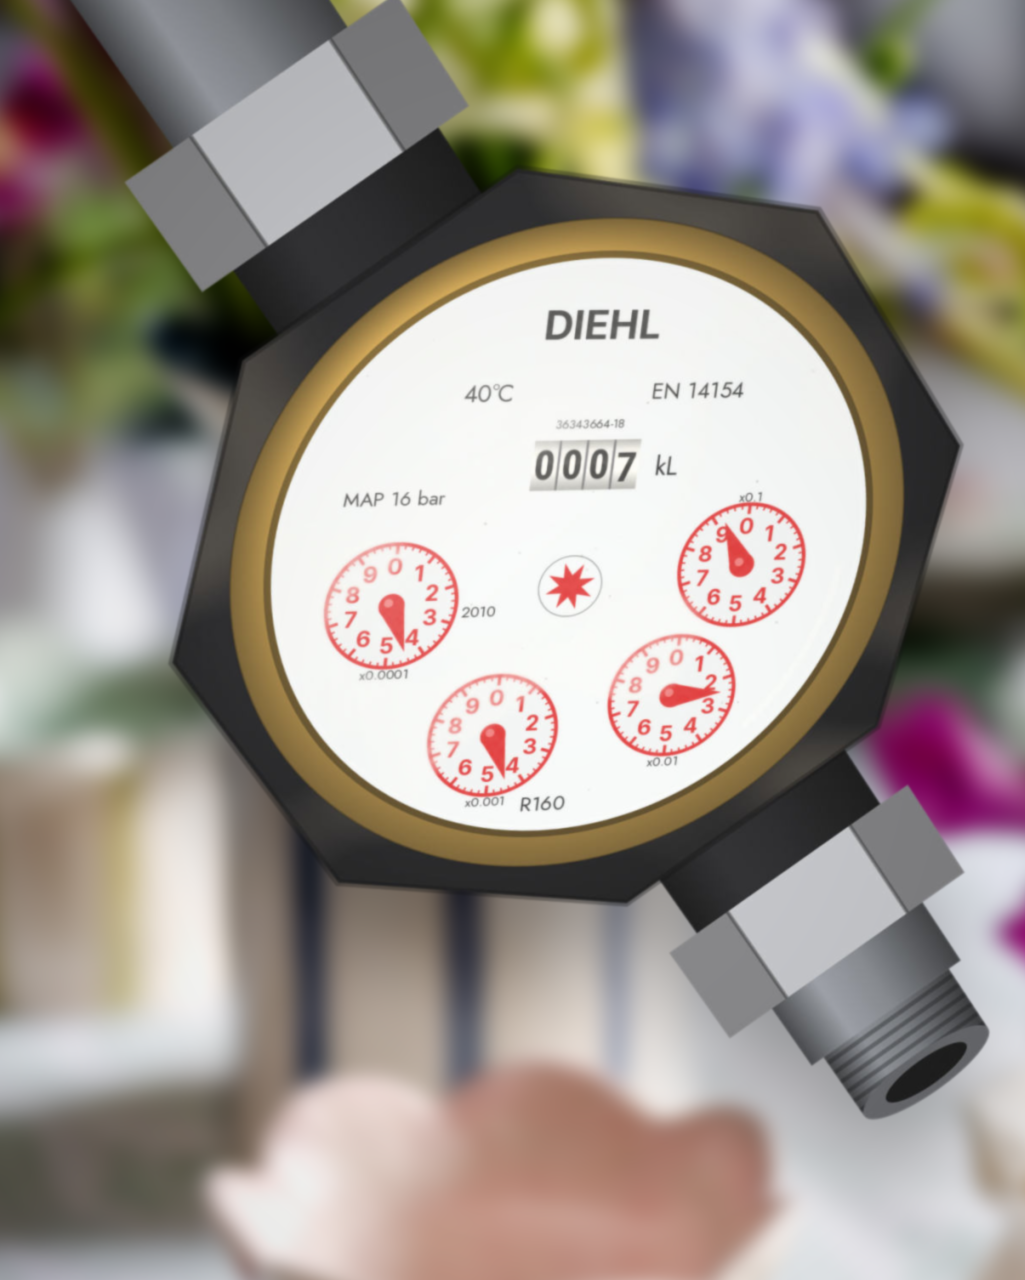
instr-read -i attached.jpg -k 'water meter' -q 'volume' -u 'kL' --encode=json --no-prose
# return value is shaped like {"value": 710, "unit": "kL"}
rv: {"value": 6.9244, "unit": "kL"}
